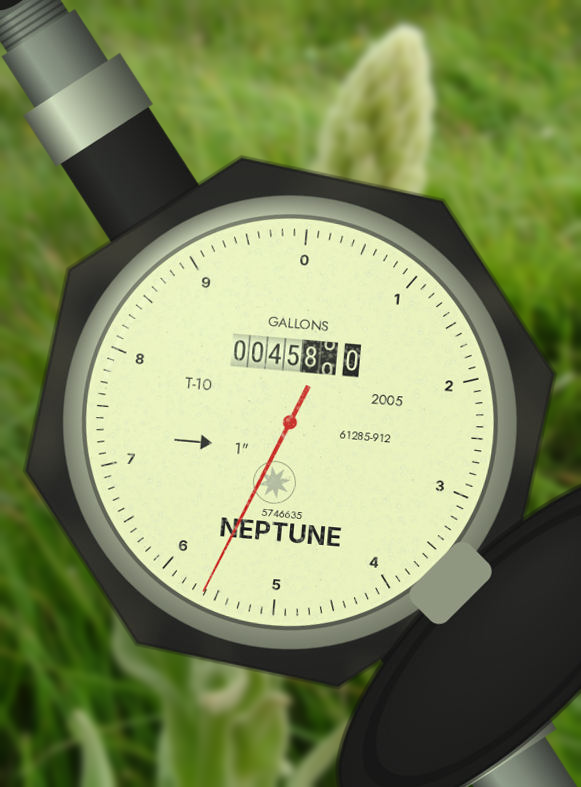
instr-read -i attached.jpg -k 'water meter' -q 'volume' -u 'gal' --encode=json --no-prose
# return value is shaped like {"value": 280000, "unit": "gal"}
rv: {"value": 45885.6, "unit": "gal"}
